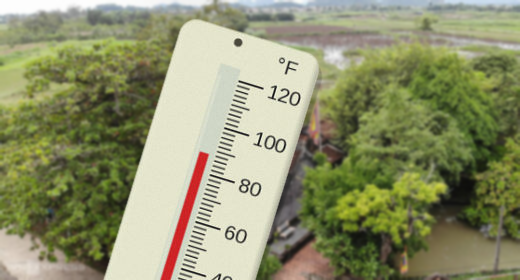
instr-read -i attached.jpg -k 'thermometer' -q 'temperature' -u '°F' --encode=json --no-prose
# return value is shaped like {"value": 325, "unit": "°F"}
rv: {"value": 88, "unit": "°F"}
